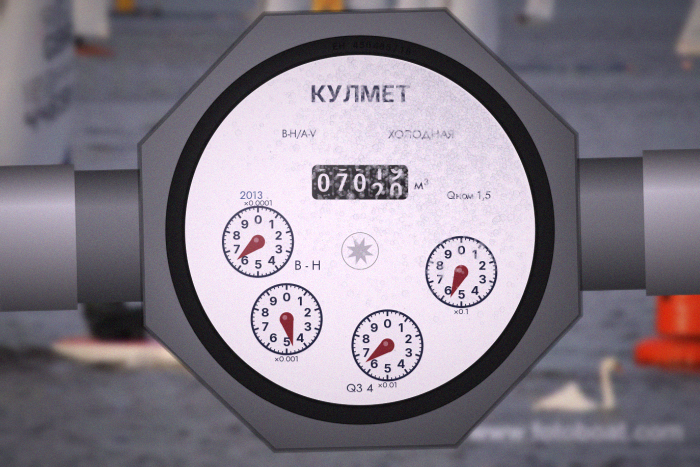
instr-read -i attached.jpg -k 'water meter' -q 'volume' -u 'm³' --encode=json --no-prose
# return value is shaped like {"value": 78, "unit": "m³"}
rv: {"value": 7019.5646, "unit": "m³"}
